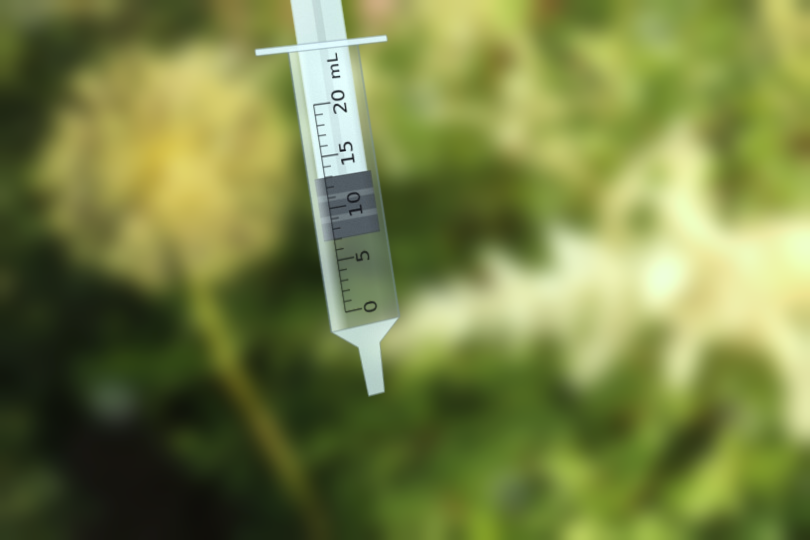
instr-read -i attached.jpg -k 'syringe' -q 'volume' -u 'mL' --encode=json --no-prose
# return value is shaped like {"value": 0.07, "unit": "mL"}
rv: {"value": 7, "unit": "mL"}
